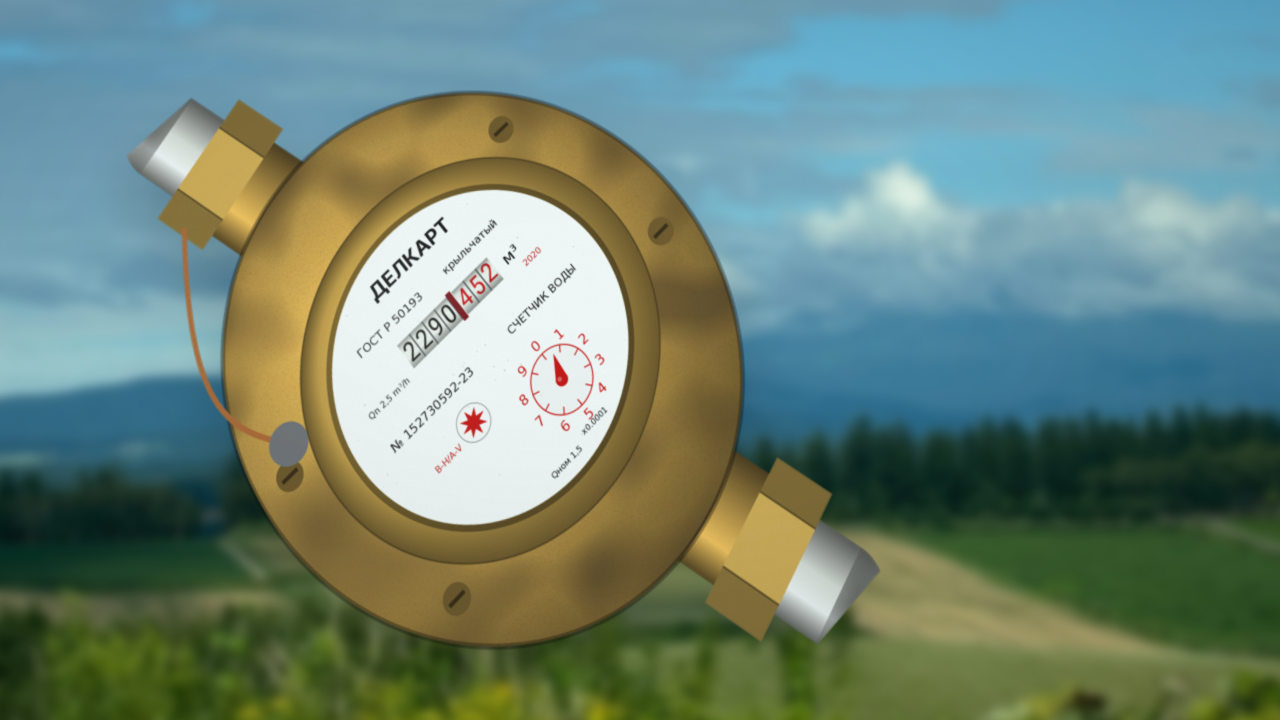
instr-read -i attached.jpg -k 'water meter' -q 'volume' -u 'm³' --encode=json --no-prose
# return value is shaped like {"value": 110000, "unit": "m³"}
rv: {"value": 2290.4520, "unit": "m³"}
